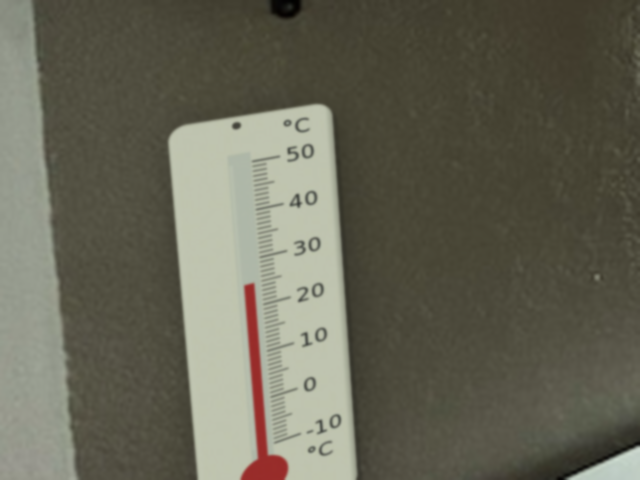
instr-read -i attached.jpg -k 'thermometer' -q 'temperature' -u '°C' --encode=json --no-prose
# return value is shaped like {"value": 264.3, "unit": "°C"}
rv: {"value": 25, "unit": "°C"}
